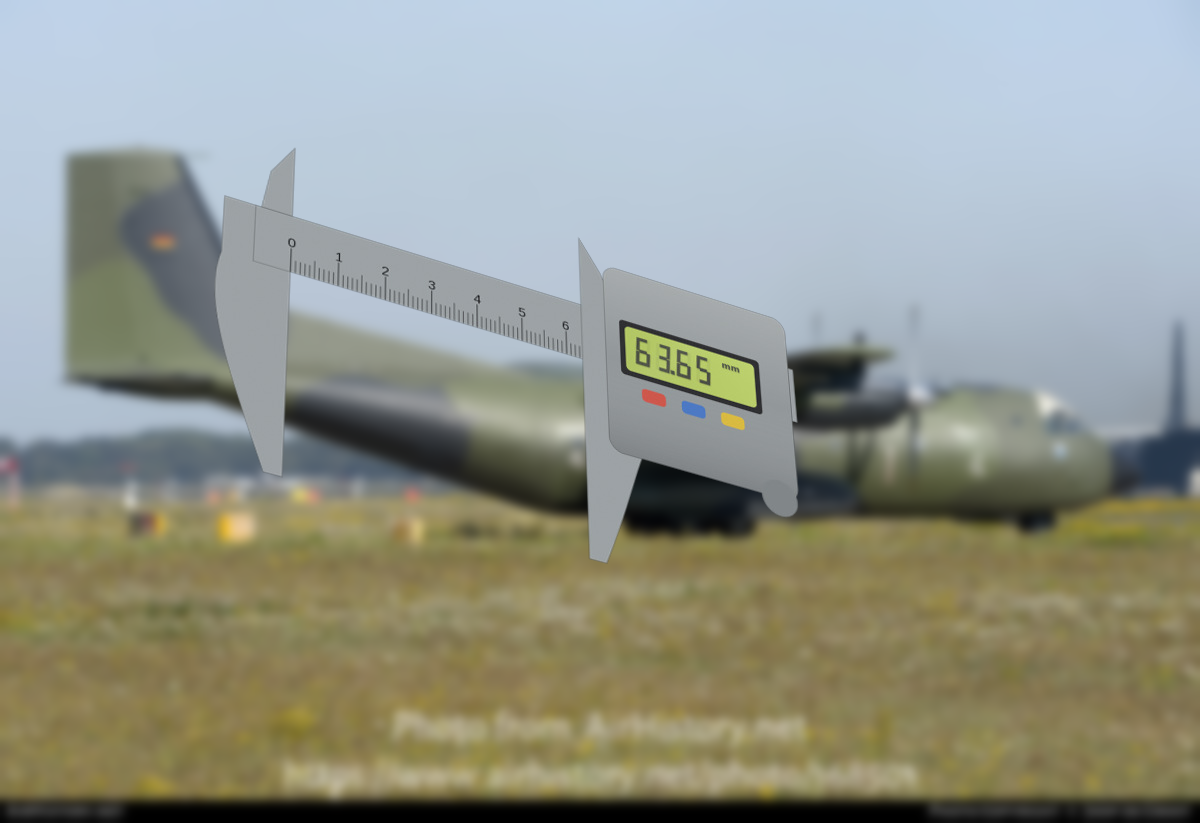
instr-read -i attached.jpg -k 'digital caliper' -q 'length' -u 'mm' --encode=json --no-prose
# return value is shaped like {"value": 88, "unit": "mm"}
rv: {"value": 63.65, "unit": "mm"}
